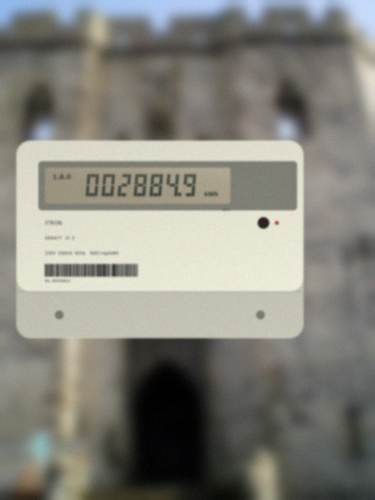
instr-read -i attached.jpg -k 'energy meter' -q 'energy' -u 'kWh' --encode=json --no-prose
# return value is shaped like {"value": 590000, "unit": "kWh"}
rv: {"value": 2884.9, "unit": "kWh"}
